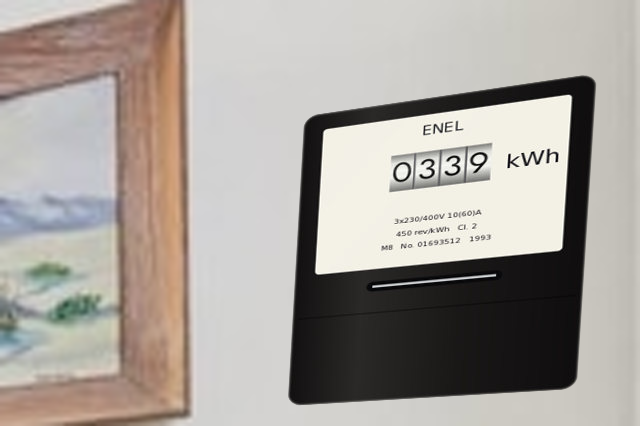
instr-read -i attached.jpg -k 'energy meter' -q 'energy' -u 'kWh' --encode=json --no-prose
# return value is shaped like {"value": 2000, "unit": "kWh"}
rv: {"value": 339, "unit": "kWh"}
